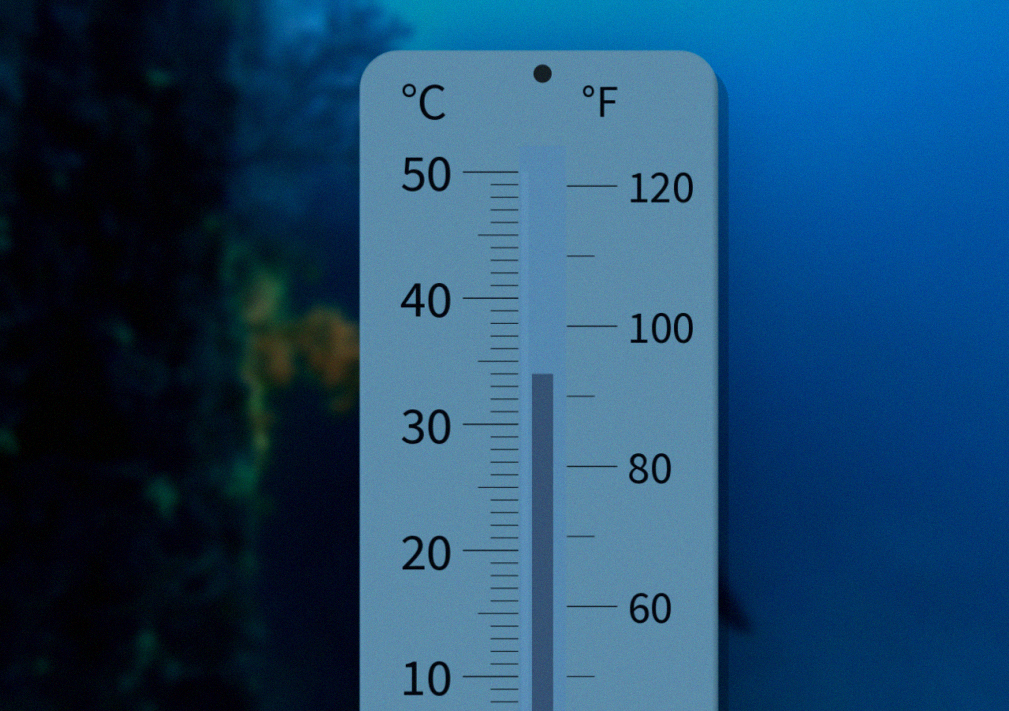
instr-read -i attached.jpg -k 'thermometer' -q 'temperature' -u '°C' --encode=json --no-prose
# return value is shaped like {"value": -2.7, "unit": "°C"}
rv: {"value": 34, "unit": "°C"}
